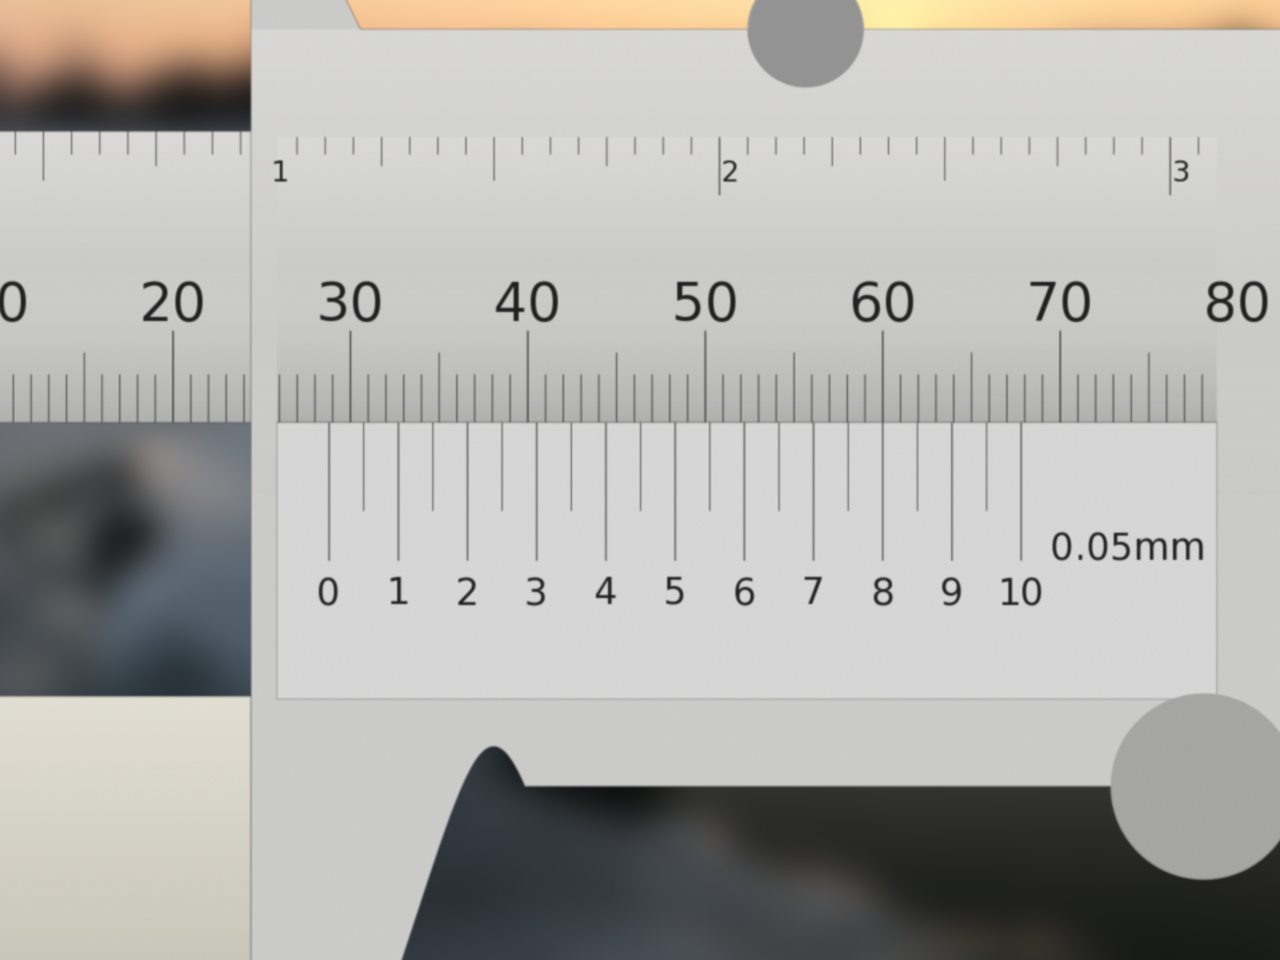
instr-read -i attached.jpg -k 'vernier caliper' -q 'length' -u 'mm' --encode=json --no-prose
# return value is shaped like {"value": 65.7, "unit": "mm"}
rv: {"value": 28.8, "unit": "mm"}
